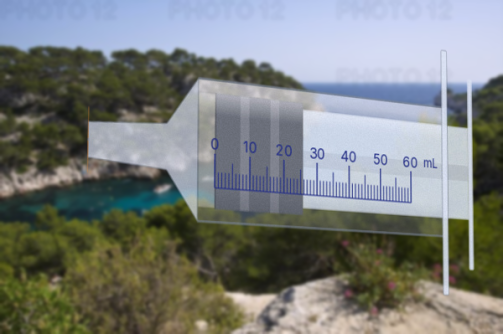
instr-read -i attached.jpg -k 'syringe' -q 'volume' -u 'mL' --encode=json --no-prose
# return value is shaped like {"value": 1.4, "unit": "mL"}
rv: {"value": 0, "unit": "mL"}
